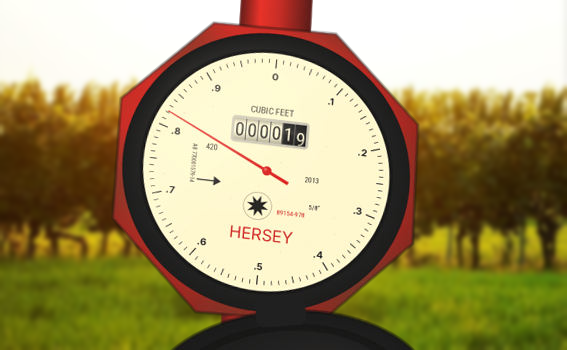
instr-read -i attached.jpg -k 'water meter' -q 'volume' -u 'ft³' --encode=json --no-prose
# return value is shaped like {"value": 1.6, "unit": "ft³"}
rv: {"value": 18.82, "unit": "ft³"}
